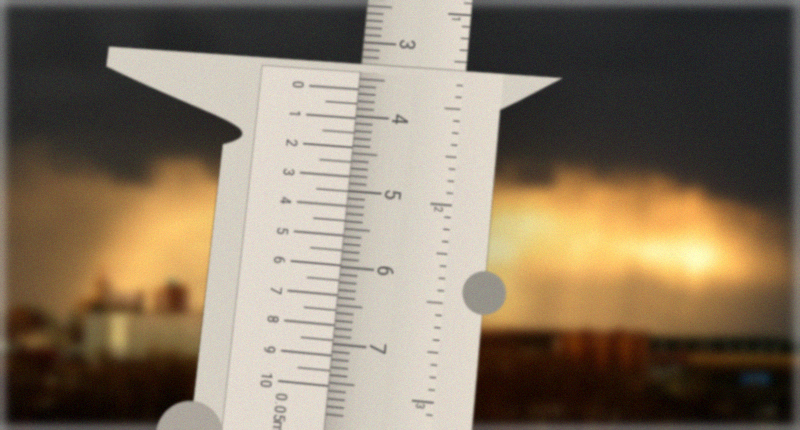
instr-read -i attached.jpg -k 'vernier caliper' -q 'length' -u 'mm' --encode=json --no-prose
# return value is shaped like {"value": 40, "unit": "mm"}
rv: {"value": 36.4, "unit": "mm"}
